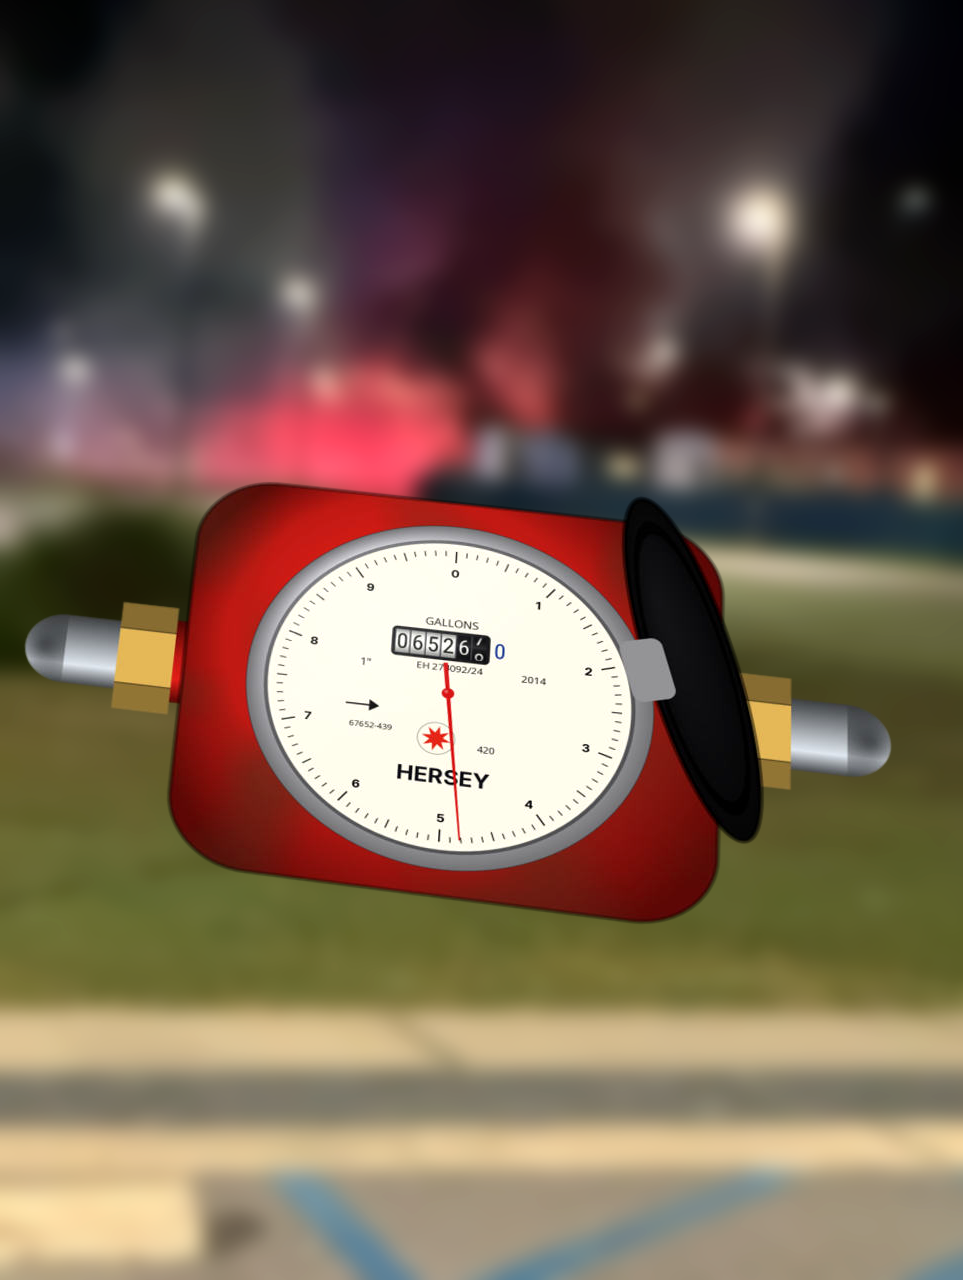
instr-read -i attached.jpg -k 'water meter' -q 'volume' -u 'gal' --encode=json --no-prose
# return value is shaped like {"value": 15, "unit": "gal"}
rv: {"value": 652674.8, "unit": "gal"}
